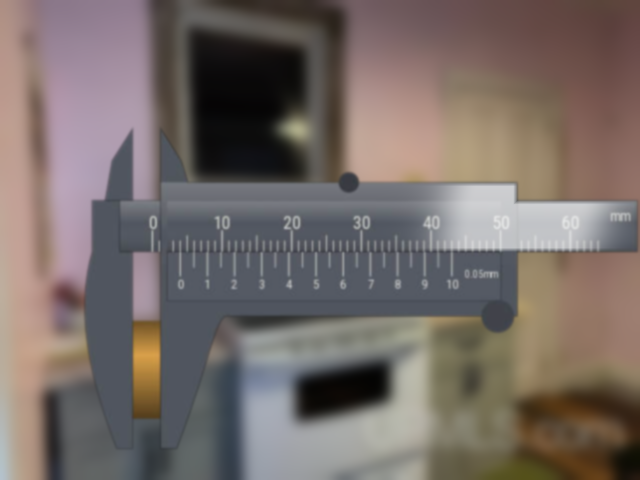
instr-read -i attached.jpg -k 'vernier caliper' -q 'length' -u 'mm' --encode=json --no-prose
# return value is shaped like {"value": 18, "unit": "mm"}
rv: {"value": 4.0, "unit": "mm"}
